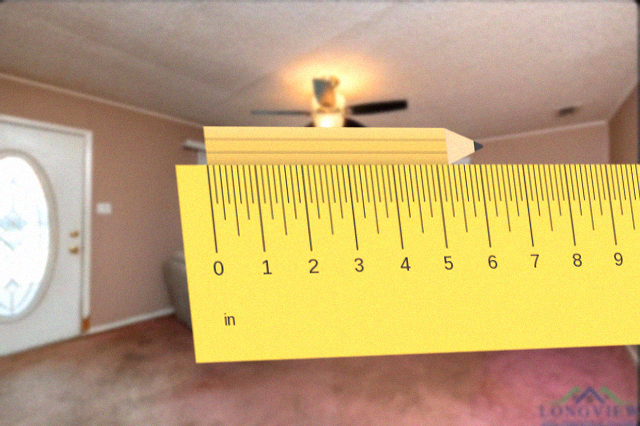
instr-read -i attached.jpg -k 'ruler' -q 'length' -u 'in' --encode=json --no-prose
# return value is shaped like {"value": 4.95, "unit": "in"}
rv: {"value": 6.125, "unit": "in"}
